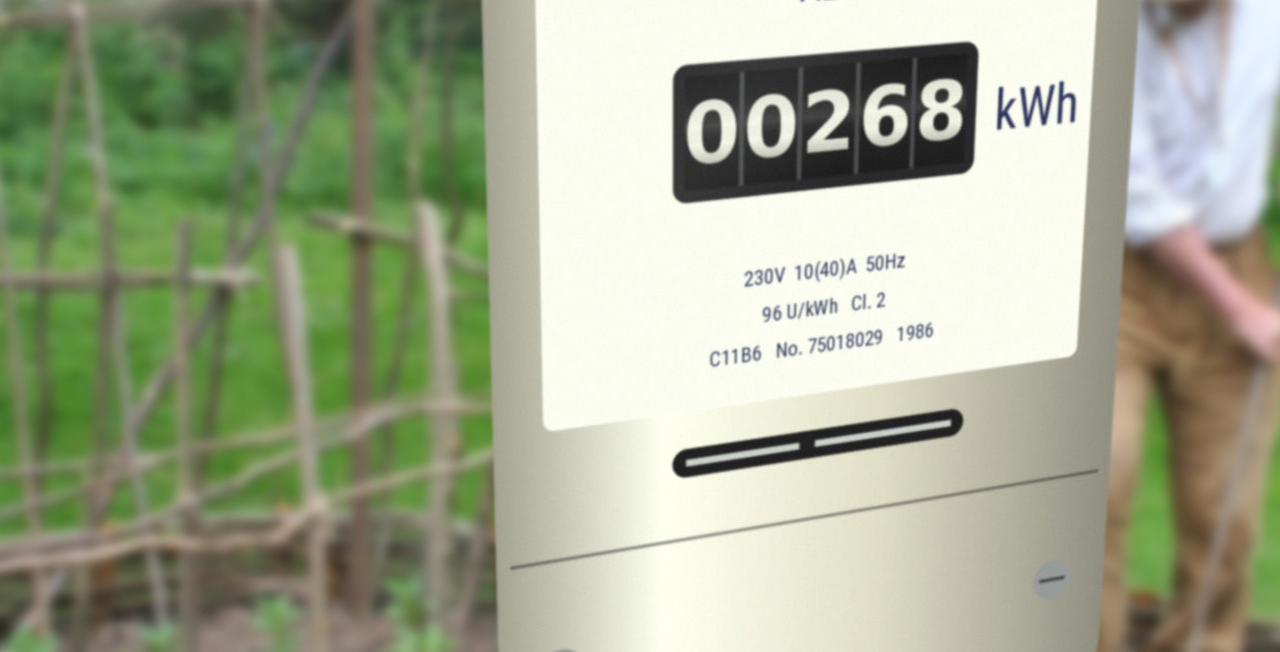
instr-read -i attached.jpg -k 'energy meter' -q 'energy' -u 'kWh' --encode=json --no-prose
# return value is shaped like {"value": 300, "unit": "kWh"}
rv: {"value": 268, "unit": "kWh"}
